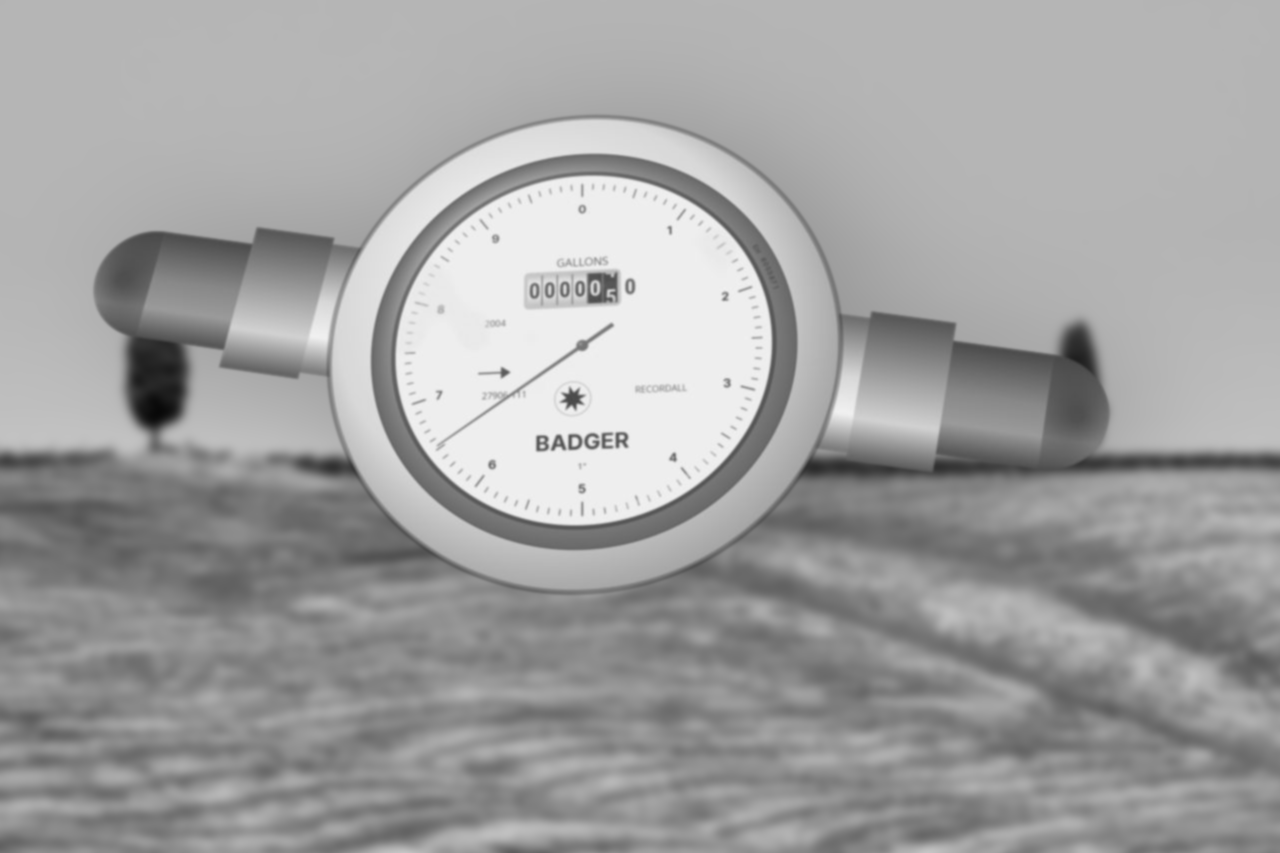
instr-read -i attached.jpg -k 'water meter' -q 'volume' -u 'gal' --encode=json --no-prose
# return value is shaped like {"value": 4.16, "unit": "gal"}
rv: {"value": 46.5, "unit": "gal"}
